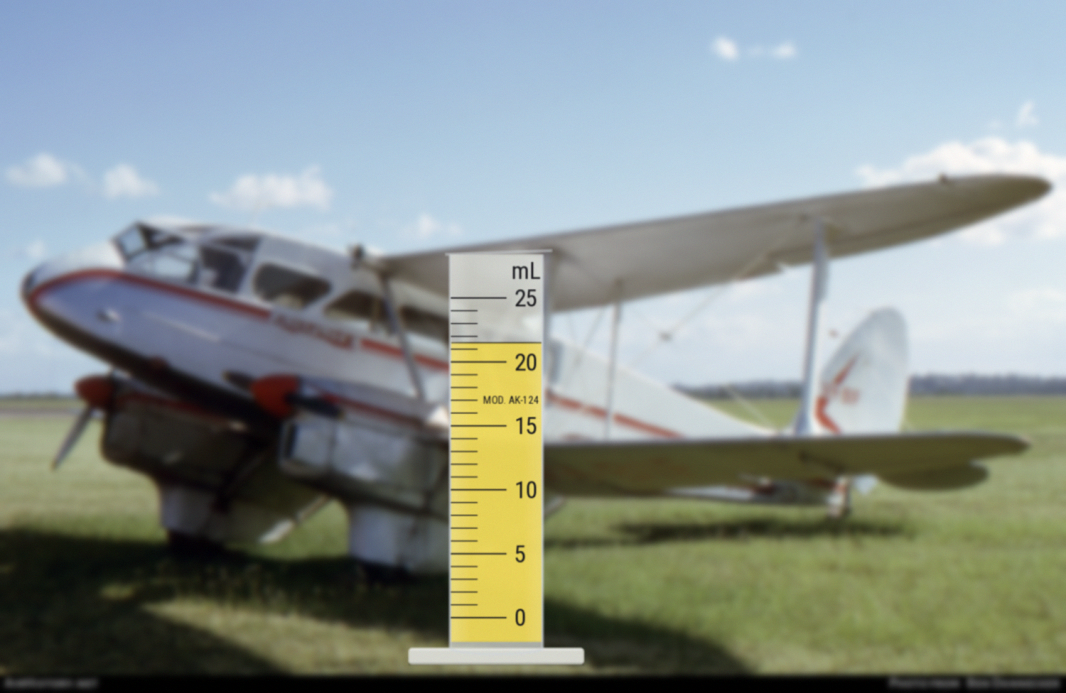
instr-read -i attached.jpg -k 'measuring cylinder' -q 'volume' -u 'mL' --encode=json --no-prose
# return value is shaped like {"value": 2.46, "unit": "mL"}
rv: {"value": 21.5, "unit": "mL"}
